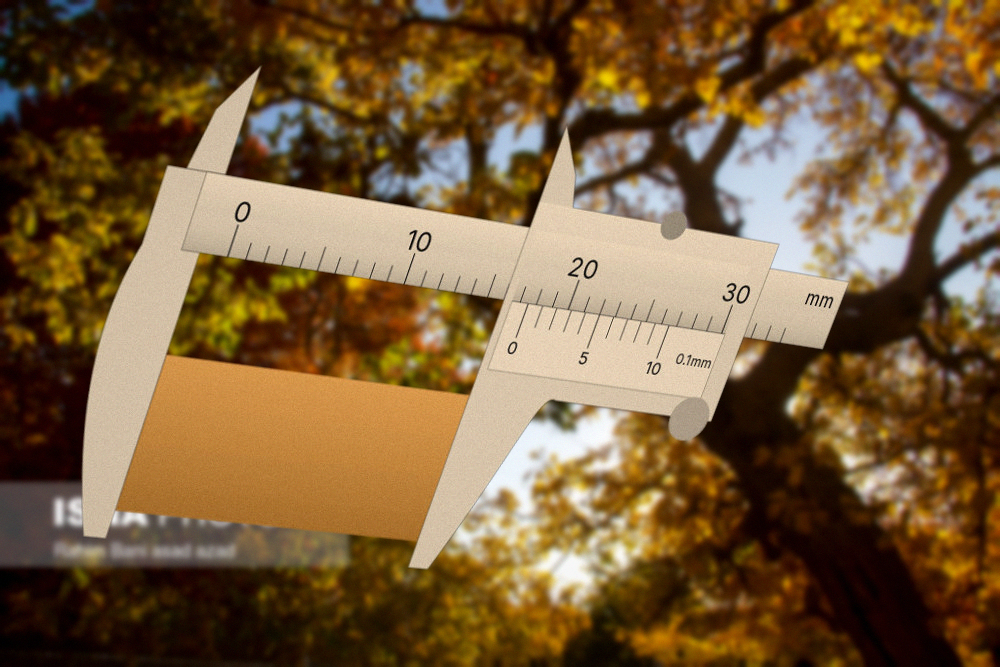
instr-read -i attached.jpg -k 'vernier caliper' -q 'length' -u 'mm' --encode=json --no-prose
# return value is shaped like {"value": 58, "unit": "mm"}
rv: {"value": 17.5, "unit": "mm"}
